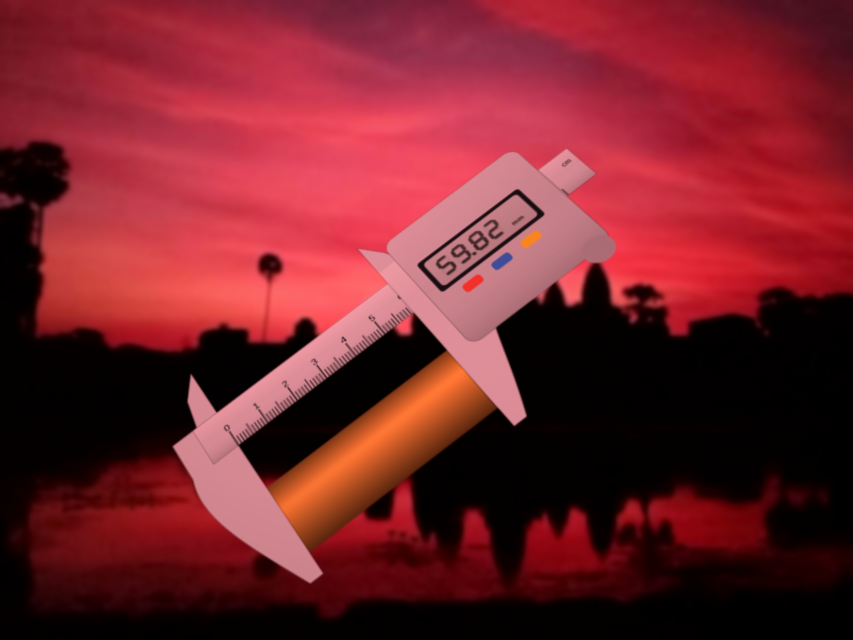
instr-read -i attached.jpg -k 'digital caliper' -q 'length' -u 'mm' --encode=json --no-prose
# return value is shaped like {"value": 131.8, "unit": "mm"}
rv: {"value": 59.82, "unit": "mm"}
